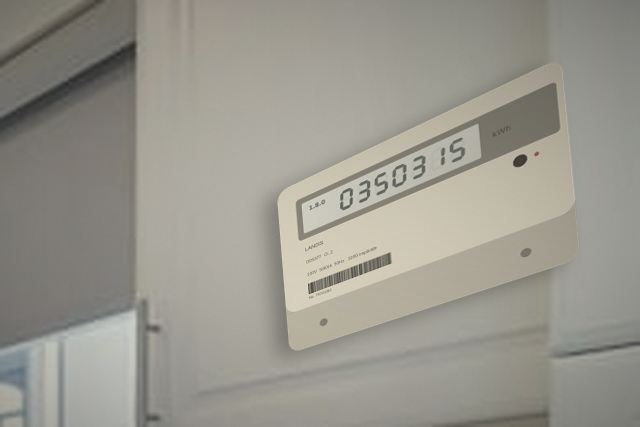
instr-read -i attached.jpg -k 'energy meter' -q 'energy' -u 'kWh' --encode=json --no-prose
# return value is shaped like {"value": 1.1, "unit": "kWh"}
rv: {"value": 350315, "unit": "kWh"}
